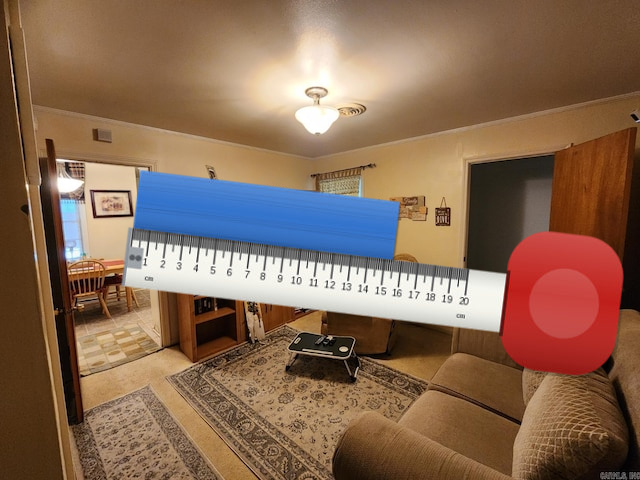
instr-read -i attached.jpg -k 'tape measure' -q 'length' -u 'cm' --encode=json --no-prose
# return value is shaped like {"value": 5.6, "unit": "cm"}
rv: {"value": 15.5, "unit": "cm"}
